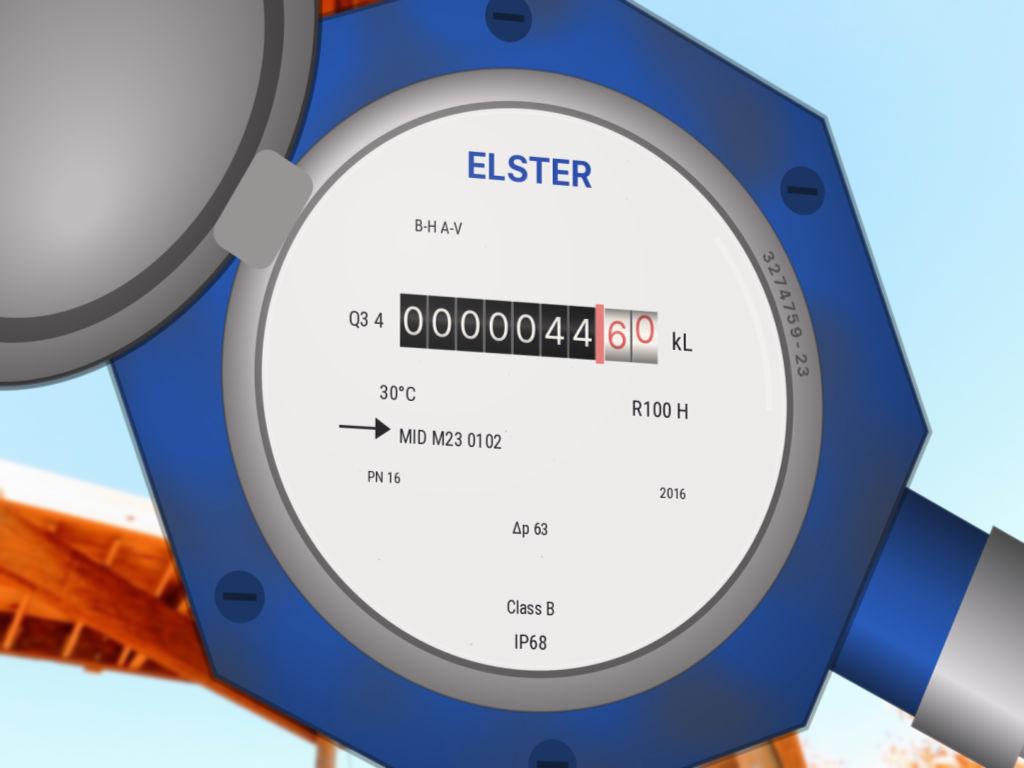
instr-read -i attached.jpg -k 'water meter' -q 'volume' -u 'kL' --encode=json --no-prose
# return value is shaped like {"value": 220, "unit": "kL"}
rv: {"value": 44.60, "unit": "kL"}
